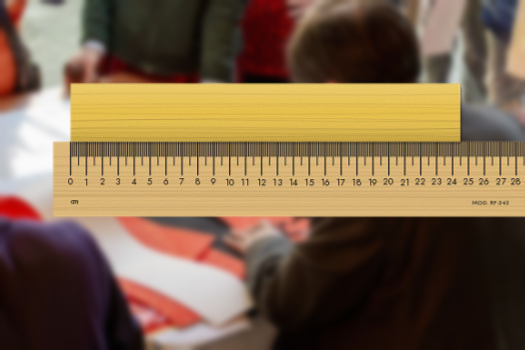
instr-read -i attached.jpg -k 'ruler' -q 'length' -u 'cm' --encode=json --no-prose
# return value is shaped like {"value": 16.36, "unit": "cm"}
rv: {"value": 24.5, "unit": "cm"}
